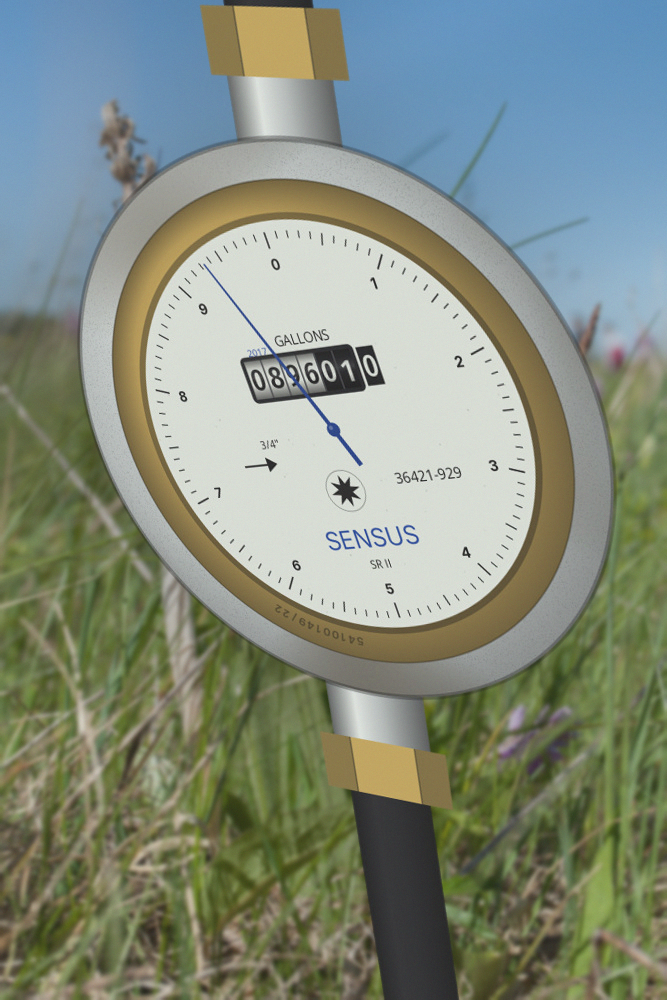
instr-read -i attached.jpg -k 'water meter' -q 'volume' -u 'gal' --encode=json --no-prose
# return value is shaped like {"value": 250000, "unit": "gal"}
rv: {"value": 896009.3, "unit": "gal"}
